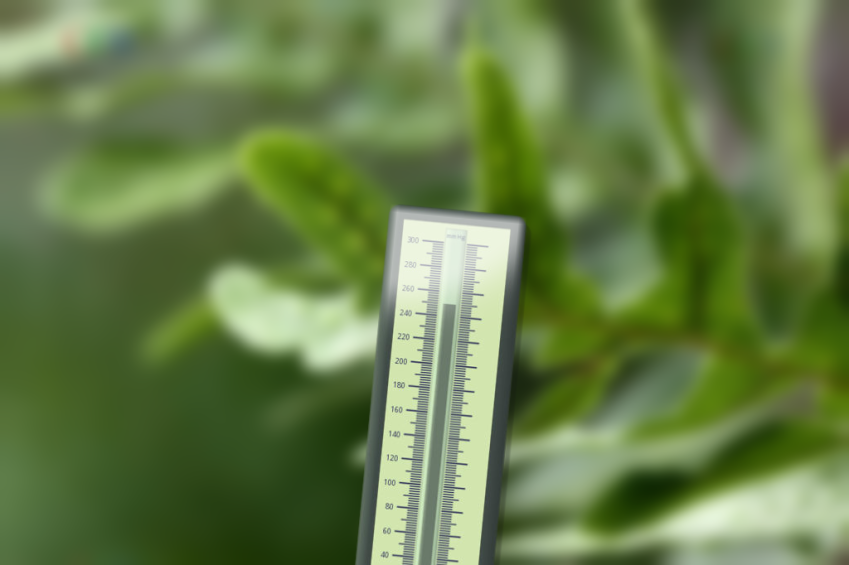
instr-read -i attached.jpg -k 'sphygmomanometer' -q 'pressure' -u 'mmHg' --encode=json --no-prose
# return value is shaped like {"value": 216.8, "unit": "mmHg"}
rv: {"value": 250, "unit": "mmHg"}
